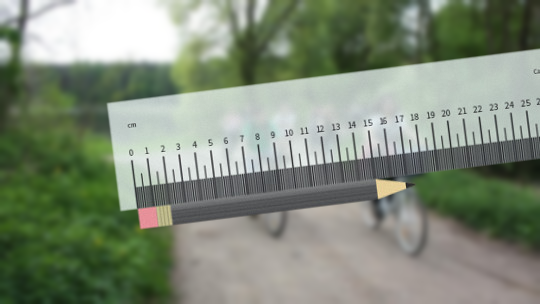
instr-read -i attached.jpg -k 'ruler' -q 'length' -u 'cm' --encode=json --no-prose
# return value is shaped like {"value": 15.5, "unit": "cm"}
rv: {"value": 17.5, "unit": "cm"}
